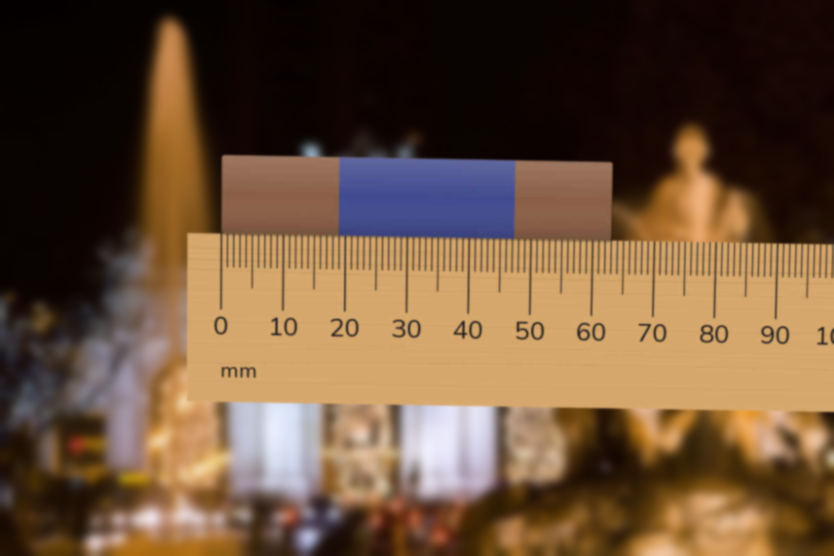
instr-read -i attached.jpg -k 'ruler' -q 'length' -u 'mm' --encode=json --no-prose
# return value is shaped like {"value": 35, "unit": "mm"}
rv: {"value": 63, "unit": "mm"}
